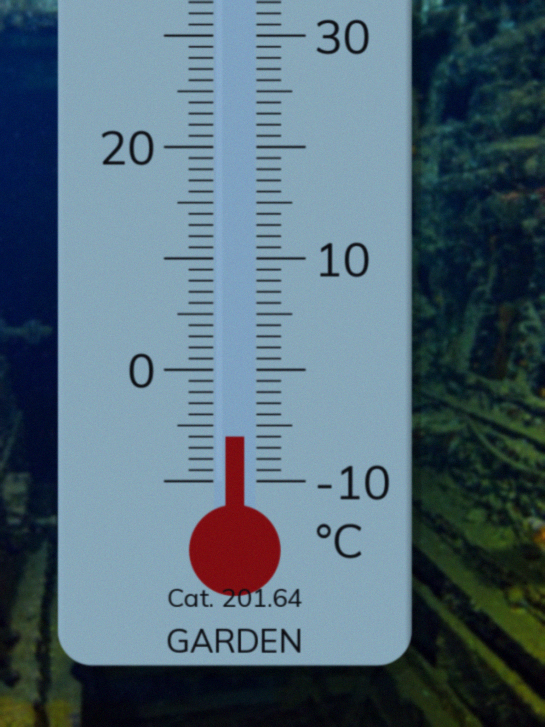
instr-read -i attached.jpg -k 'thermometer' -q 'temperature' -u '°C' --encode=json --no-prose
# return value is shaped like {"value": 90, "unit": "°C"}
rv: {"value": -6, "unit": "°C"}
